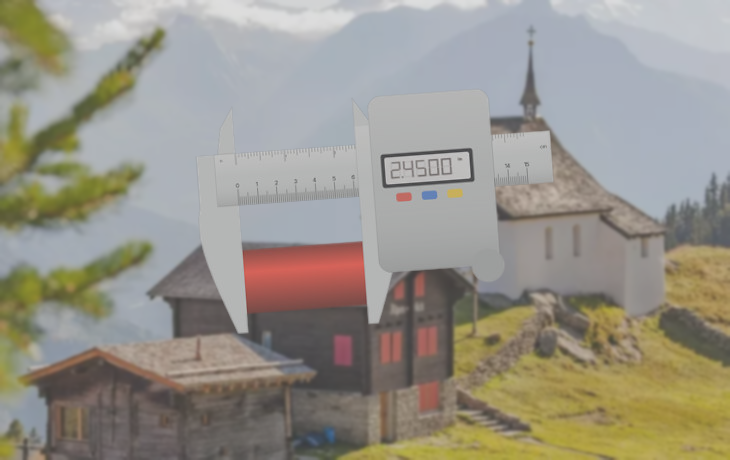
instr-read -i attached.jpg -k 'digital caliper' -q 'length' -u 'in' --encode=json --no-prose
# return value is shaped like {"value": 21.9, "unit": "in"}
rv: {"value": 2.4500, "unit": "in"}
